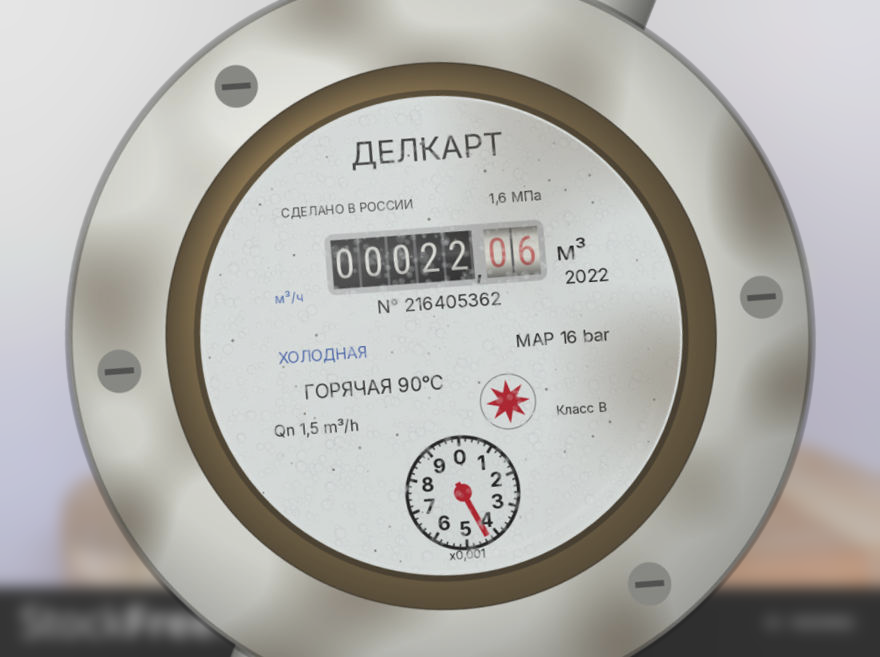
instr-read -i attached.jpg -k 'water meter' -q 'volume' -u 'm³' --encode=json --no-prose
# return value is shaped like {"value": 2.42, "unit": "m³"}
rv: {"value": 22.064, "unit": "m³"}
